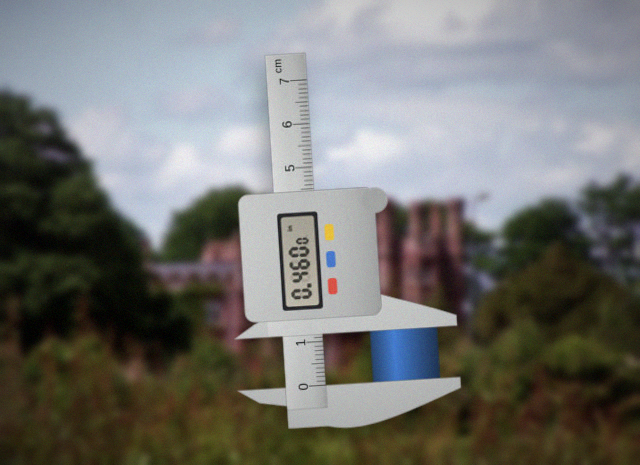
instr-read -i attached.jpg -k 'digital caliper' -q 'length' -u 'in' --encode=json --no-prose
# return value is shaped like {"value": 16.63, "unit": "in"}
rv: {"value": 0.4600, "unit": "in"}
